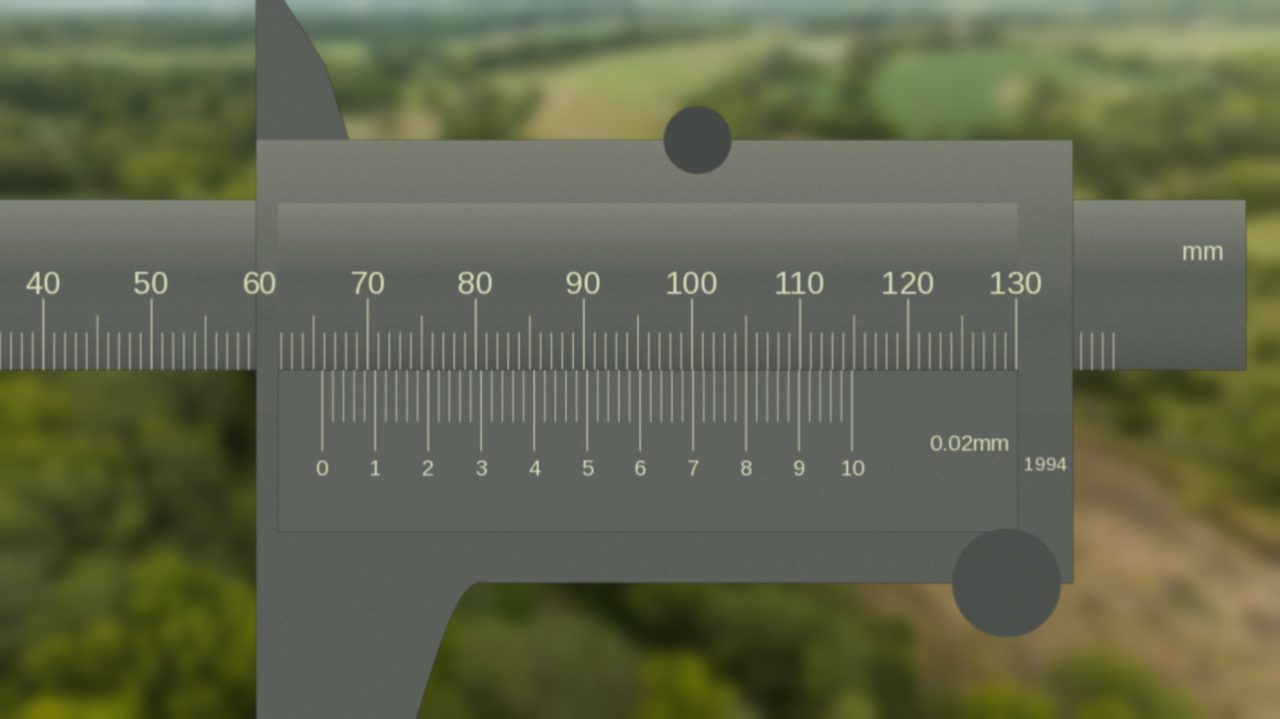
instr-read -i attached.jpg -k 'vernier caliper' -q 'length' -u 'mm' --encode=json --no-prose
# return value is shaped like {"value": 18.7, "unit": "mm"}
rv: {"value": 65.8, "unit": "mm"}
